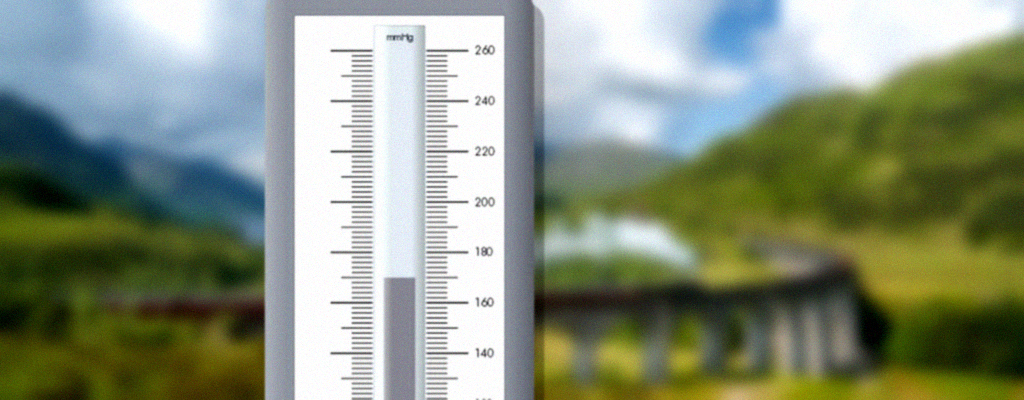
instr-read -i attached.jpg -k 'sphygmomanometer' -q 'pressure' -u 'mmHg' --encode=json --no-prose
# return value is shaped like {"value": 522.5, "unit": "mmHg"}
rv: {"value": 170, "unit": "mmHg"}
